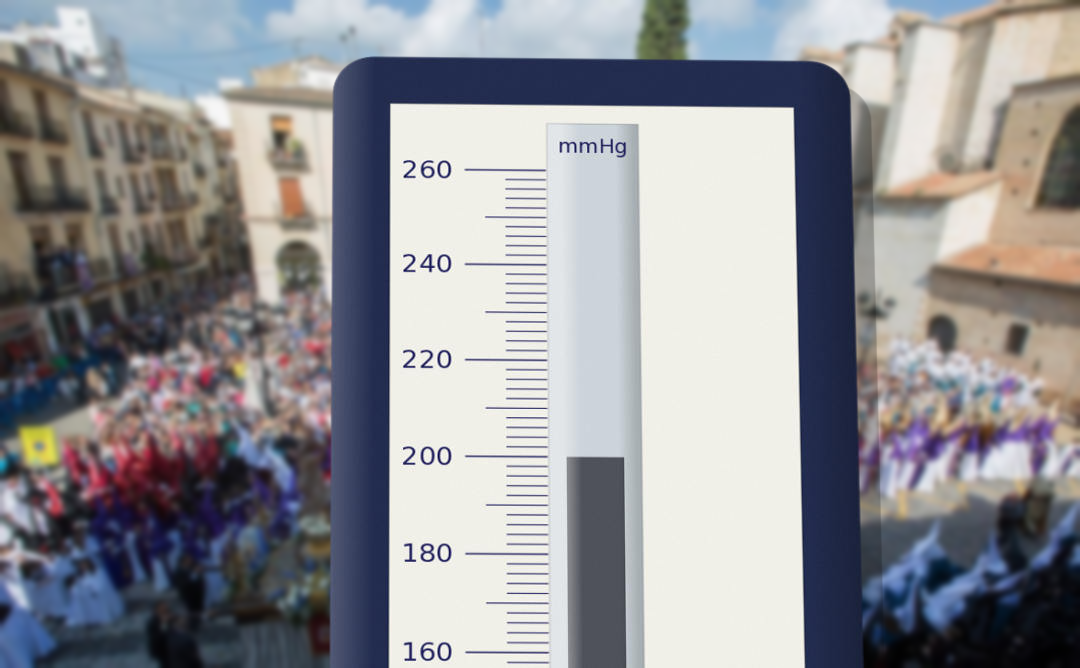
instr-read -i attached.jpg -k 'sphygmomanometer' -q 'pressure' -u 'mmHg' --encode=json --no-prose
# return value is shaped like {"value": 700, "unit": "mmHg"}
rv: {"value": 200, "unit": "mmHg"}
